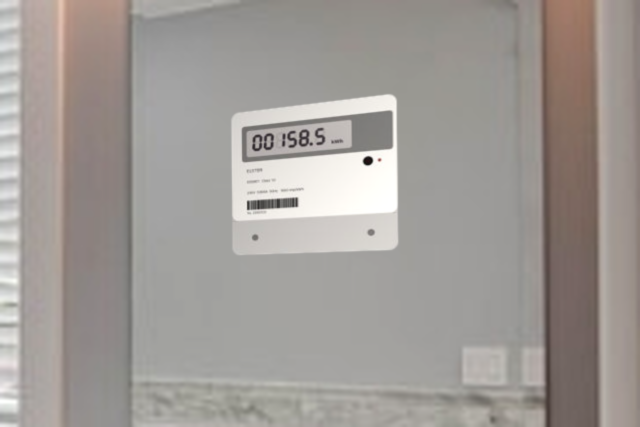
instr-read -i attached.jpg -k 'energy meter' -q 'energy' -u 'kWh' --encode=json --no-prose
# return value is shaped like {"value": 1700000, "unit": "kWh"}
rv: {"value": 158.5, "unit": "kWh"}
